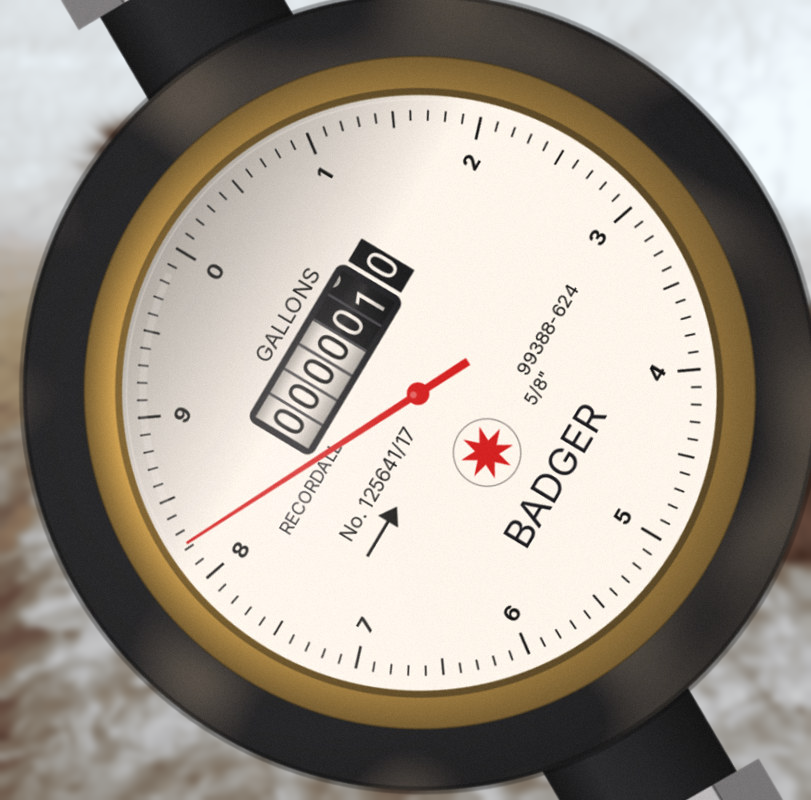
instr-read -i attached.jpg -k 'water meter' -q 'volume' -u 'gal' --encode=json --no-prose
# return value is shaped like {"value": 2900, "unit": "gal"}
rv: {"value": 8.2, "unit": "gal"}
